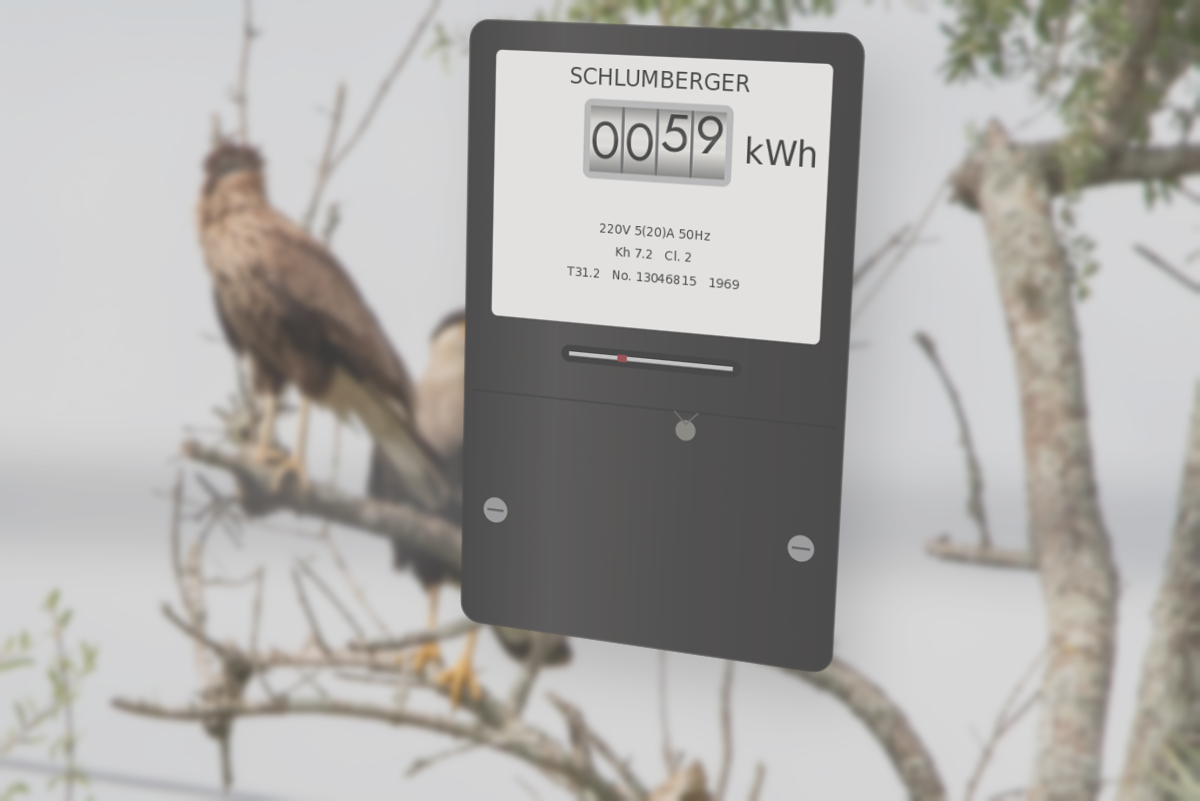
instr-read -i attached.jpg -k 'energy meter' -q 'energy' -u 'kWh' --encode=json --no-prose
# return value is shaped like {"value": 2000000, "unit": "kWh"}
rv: {"value": 59, "unit": "kWh"}
